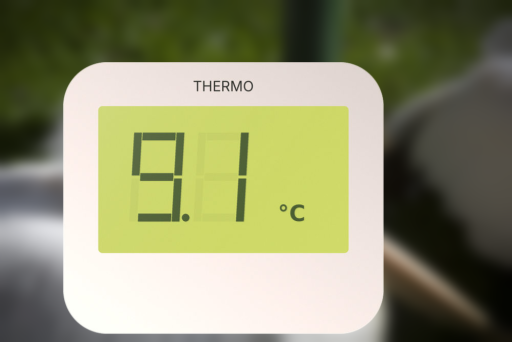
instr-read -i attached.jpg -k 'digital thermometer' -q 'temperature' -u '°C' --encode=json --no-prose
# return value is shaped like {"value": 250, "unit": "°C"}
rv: {"value": 9.1, "unit": "°C"}
